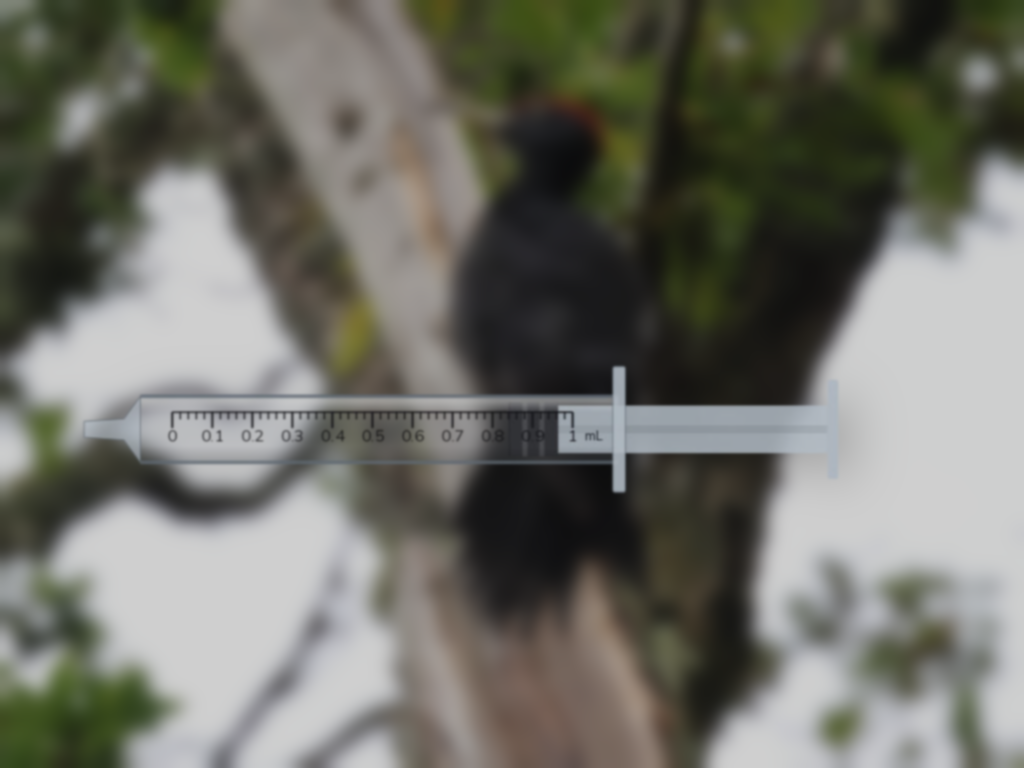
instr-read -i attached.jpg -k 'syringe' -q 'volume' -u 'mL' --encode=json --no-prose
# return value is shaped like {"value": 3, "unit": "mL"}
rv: {"value": 0.84, "unit": "mL"}
